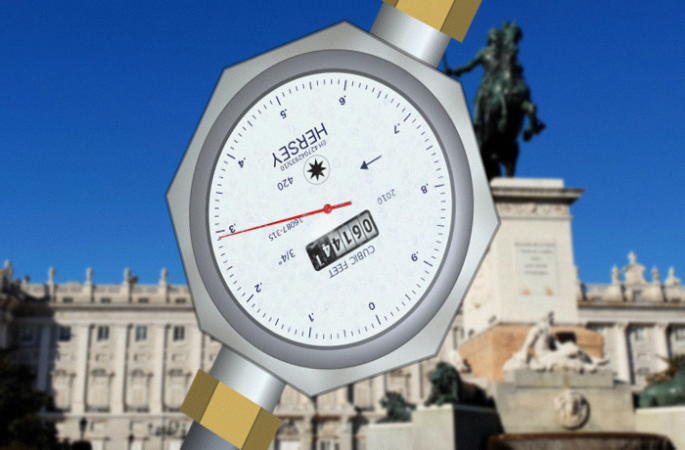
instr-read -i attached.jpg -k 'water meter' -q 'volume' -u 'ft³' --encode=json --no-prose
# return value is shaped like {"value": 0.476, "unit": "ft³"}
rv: {"value": 61441.29, "unit": "ft³"}
